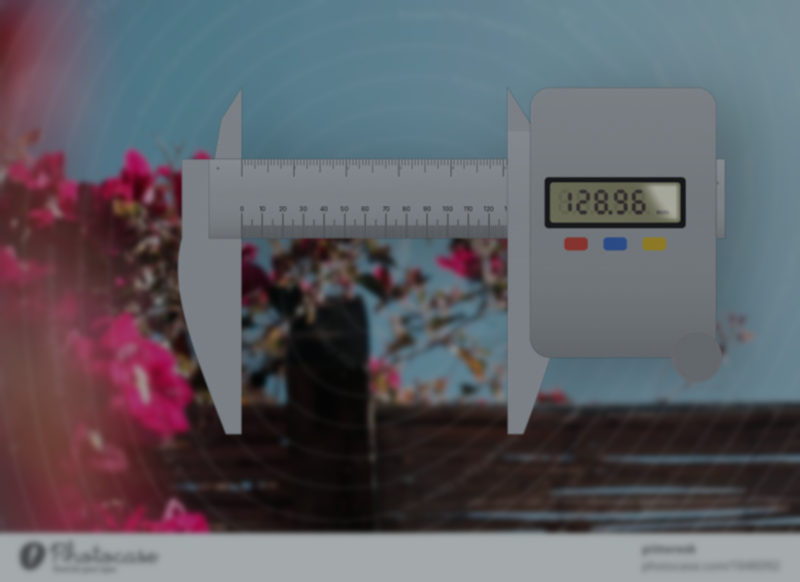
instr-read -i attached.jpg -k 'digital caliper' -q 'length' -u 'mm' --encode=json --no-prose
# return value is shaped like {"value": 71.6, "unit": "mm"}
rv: {"value": 128.96, "unit": "mm"}
